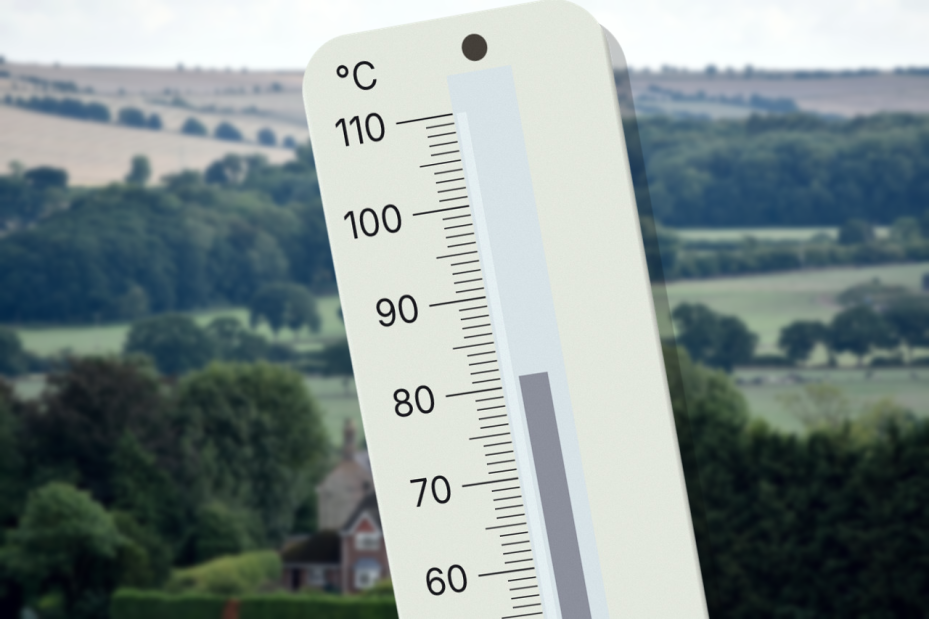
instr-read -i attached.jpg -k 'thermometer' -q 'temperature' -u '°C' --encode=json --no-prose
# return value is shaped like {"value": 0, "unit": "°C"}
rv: {"value": 81, "unit": "°C"}
